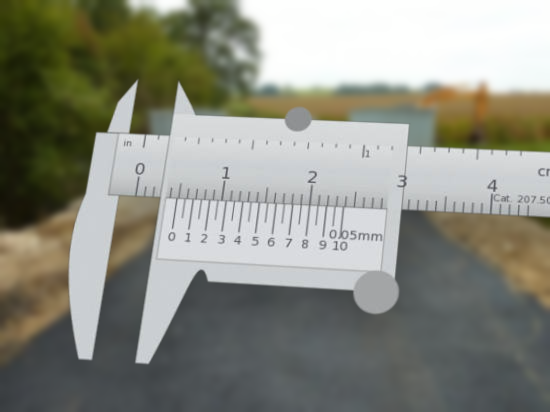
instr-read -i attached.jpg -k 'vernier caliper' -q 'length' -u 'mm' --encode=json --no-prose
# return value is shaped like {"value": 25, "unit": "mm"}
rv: {"value": 4.8, "unit": "mm"}
